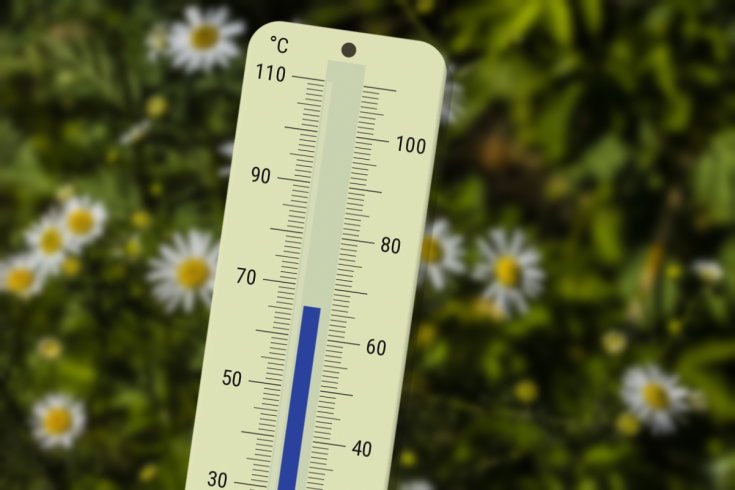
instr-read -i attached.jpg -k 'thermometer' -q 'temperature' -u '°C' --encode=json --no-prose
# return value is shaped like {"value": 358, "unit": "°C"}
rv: {"value": 66, "unit": "°C"}
